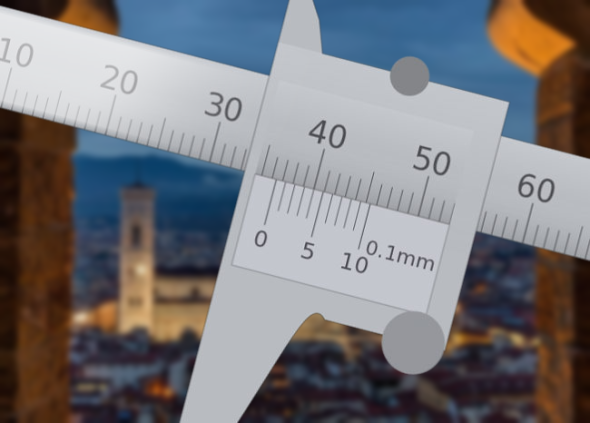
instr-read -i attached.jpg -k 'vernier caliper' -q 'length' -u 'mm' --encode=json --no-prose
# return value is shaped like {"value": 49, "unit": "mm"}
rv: {"value": 36.4, "unit": "mm"}
